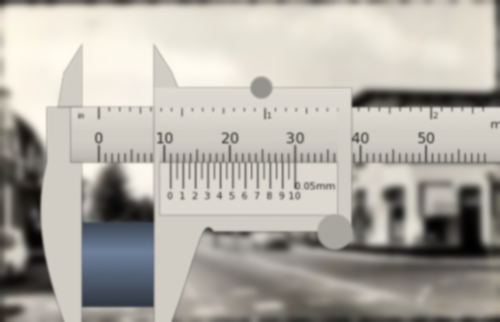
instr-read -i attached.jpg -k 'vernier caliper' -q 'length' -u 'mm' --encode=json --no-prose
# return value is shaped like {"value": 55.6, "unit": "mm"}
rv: {"value": 11.0, "unit": "mm"}
